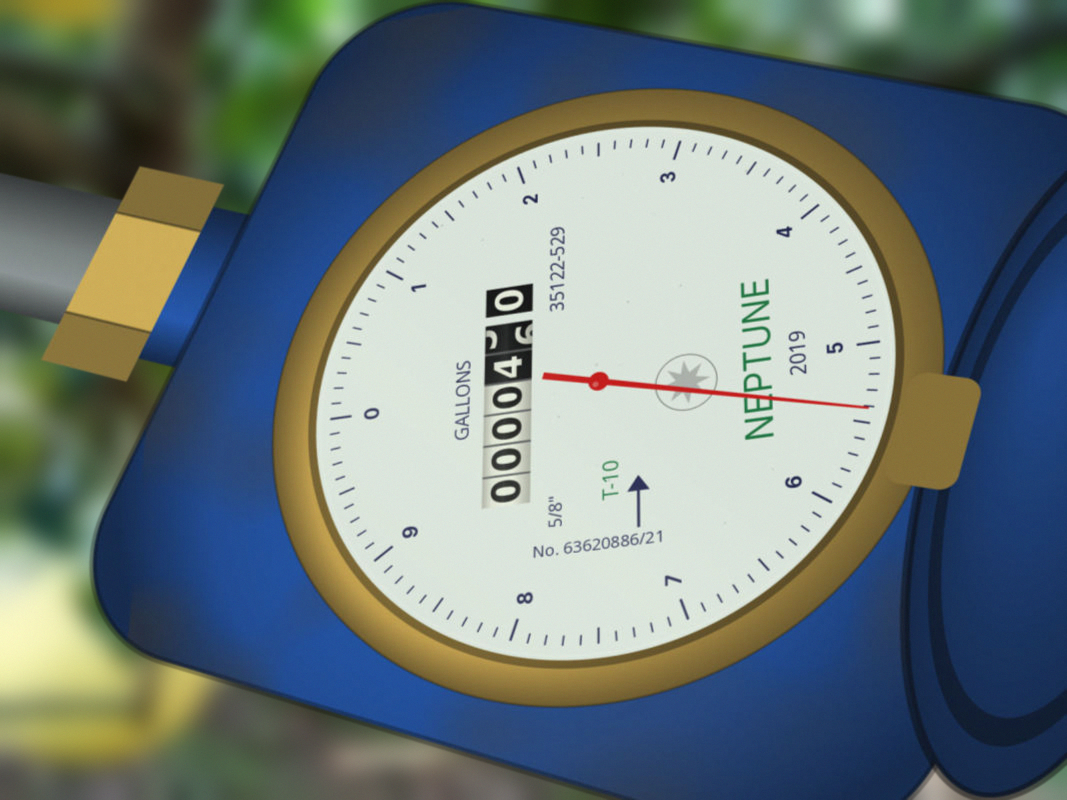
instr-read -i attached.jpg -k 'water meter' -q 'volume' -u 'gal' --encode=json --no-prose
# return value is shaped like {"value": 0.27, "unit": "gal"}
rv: {"value": 455.4, "unit": "gal"}
